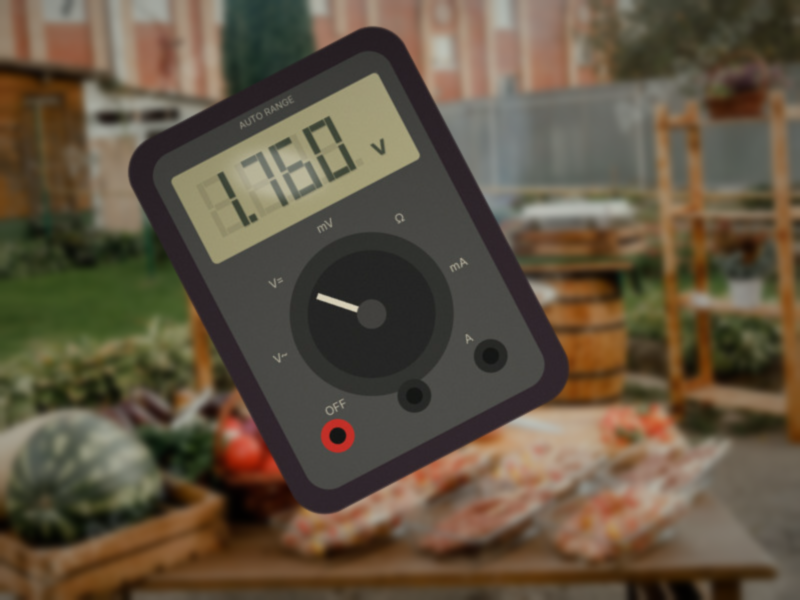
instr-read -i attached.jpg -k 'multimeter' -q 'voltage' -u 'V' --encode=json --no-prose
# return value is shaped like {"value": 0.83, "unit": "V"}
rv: {"value": 1.760, "unit": "V"}
